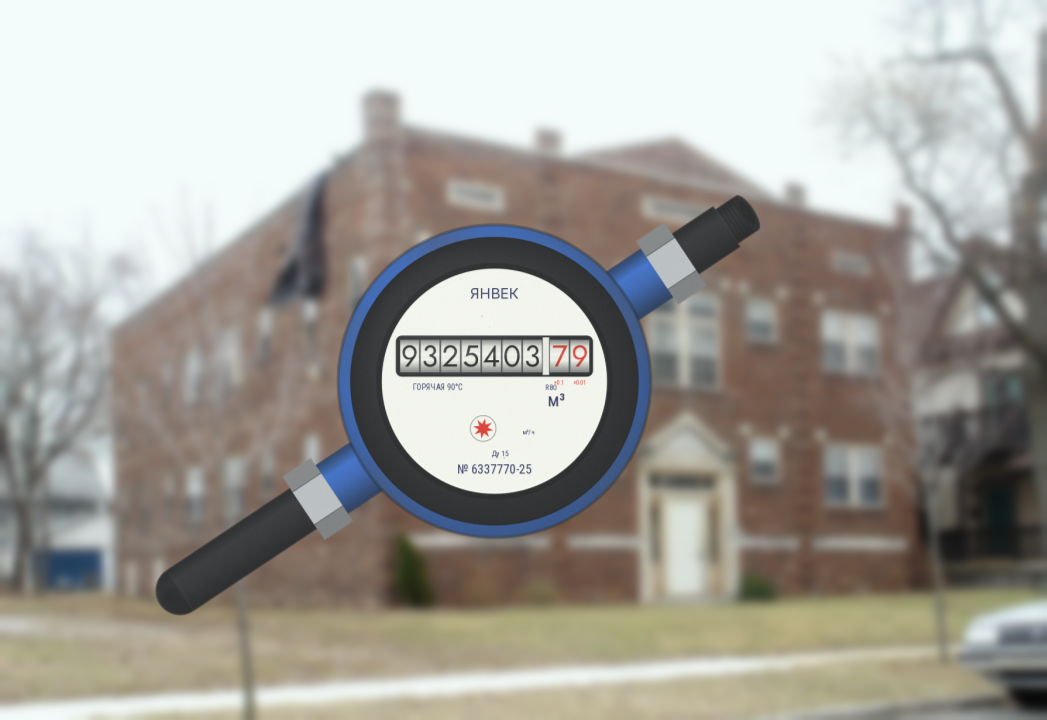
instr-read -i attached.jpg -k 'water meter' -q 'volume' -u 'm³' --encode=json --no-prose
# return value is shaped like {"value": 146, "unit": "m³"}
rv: {"value": 9325403.79, "unit": "m³"}
